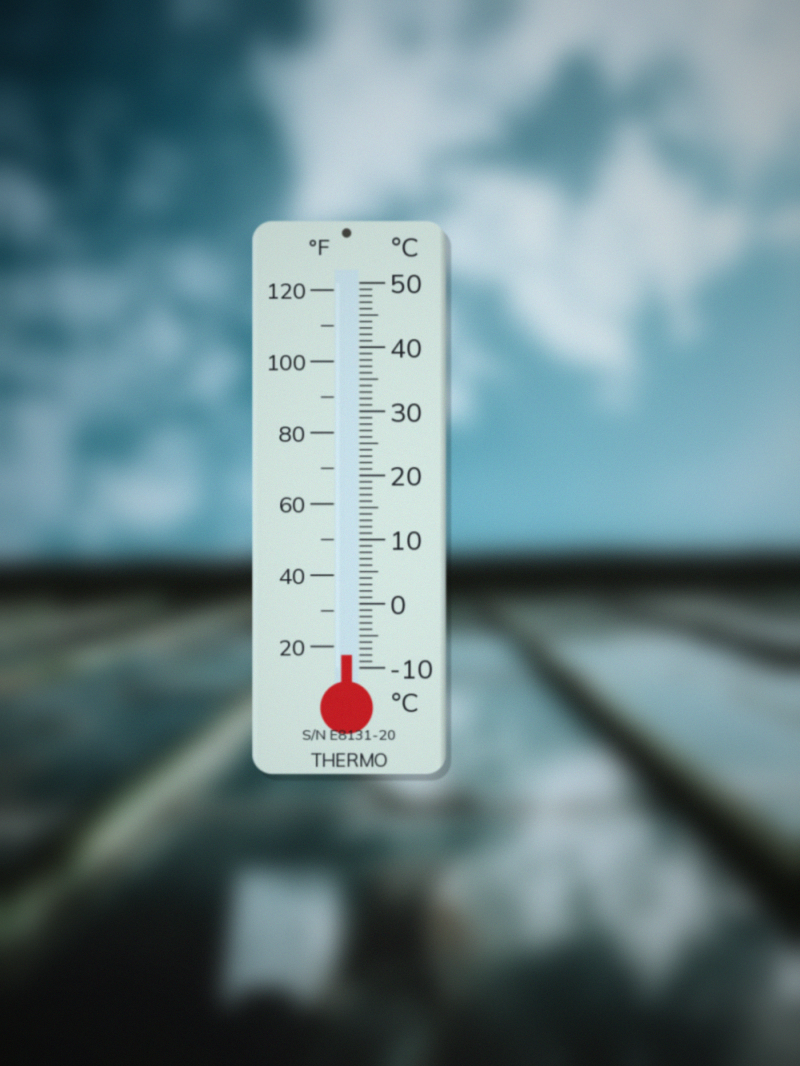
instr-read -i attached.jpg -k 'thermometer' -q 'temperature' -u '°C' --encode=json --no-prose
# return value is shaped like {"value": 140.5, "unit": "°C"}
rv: {"value": -8, "unit": "°C"}
